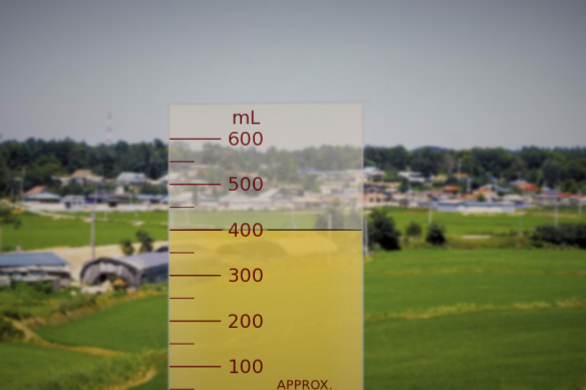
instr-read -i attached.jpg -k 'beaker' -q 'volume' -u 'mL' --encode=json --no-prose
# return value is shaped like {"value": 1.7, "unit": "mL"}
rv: {"value": 400, "unit": "mL"}
